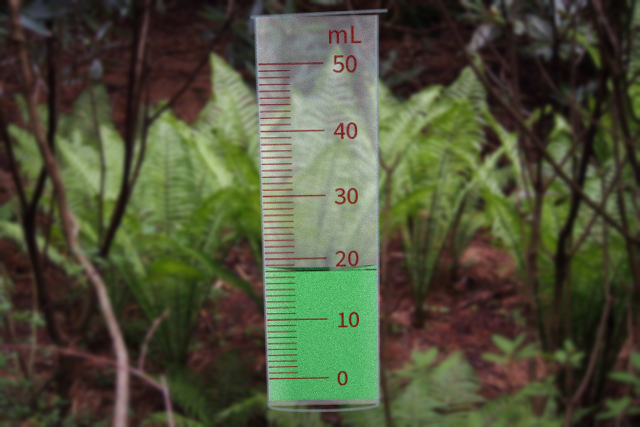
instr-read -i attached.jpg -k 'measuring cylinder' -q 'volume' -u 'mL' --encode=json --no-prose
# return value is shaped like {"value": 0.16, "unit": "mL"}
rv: {"value": 18, "unit": "mL"}
